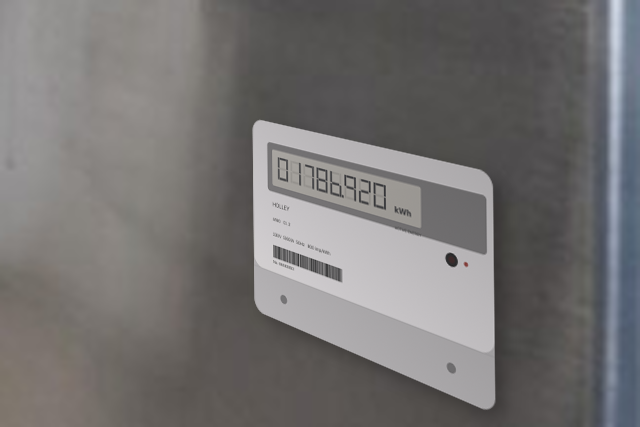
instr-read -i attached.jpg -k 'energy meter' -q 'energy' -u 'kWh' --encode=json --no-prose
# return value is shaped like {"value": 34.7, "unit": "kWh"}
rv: {"value": 1786.920, "unit": "kWh"}
